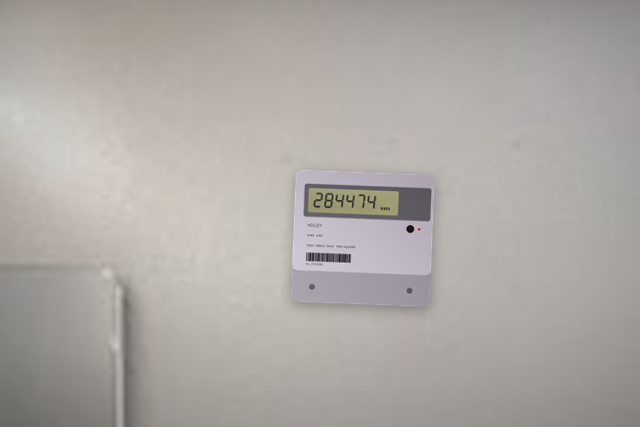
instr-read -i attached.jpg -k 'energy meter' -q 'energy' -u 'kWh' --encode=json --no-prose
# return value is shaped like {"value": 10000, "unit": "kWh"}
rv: {"value": 284474, "unit": "kWh"}
